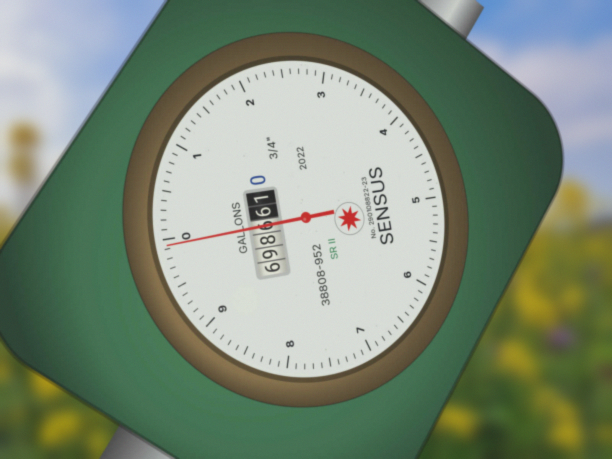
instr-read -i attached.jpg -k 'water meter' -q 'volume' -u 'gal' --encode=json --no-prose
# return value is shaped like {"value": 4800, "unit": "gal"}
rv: {"value": 6986609.9, "unit": "gal"}
